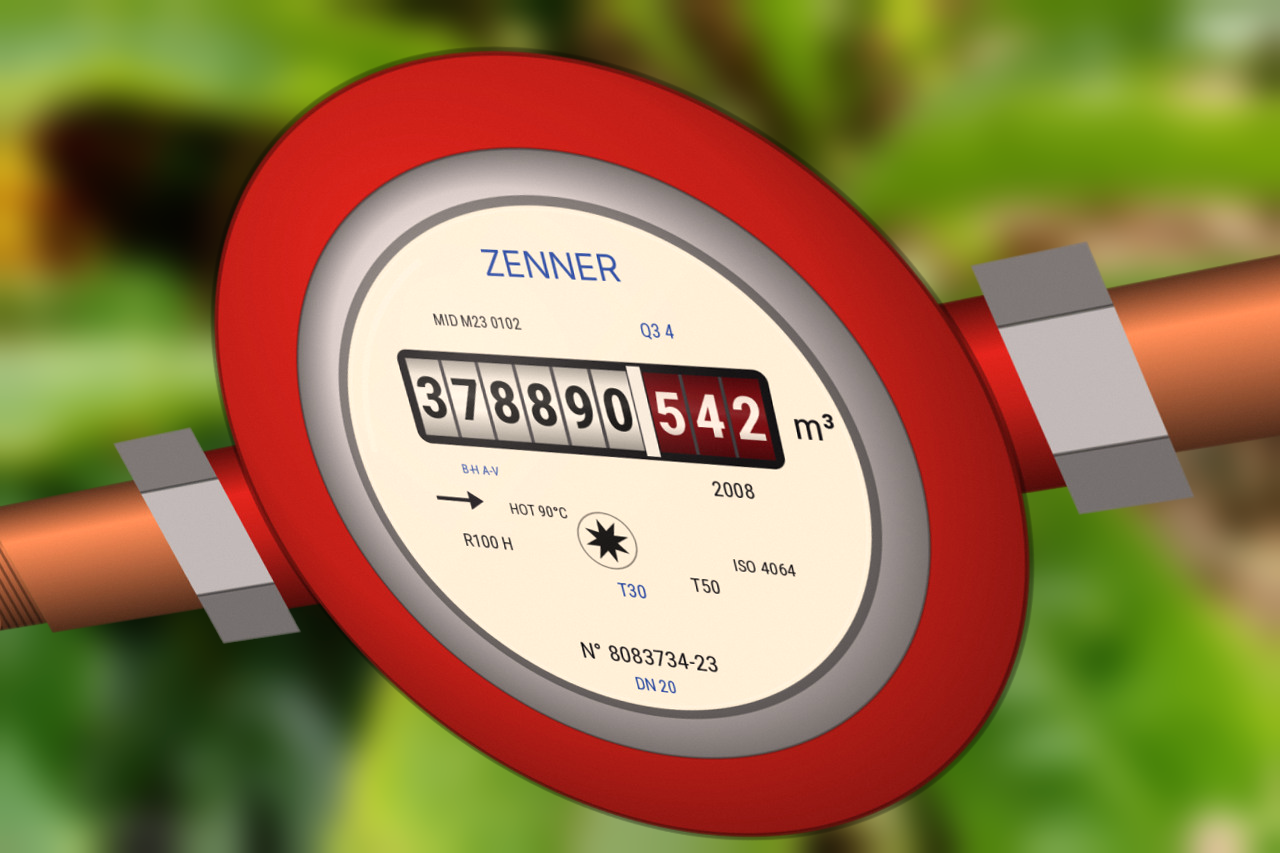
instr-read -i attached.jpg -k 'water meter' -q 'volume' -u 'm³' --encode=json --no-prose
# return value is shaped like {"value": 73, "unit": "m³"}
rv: {"value": 378890.542, "unit": "m³"}
